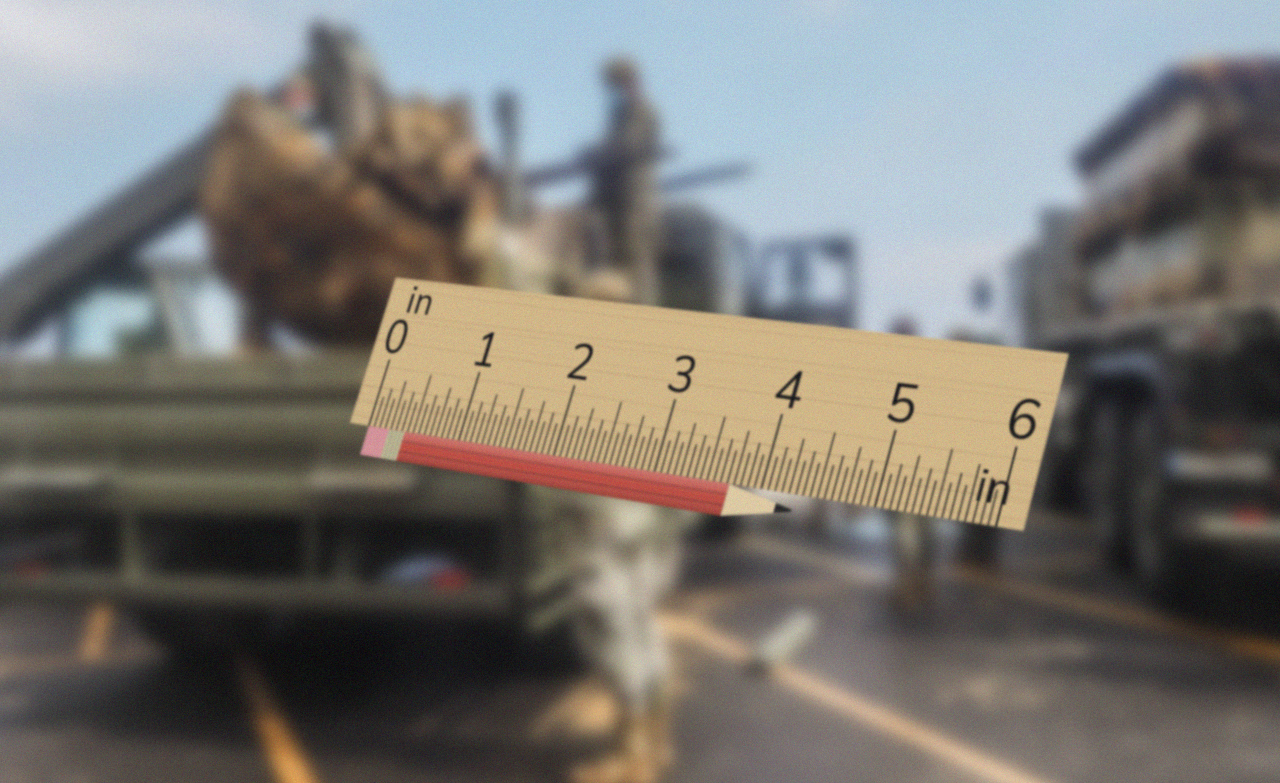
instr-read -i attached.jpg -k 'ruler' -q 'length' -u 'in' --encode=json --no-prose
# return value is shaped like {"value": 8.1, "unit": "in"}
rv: {"value": 4.3125, "unit": "in"}
